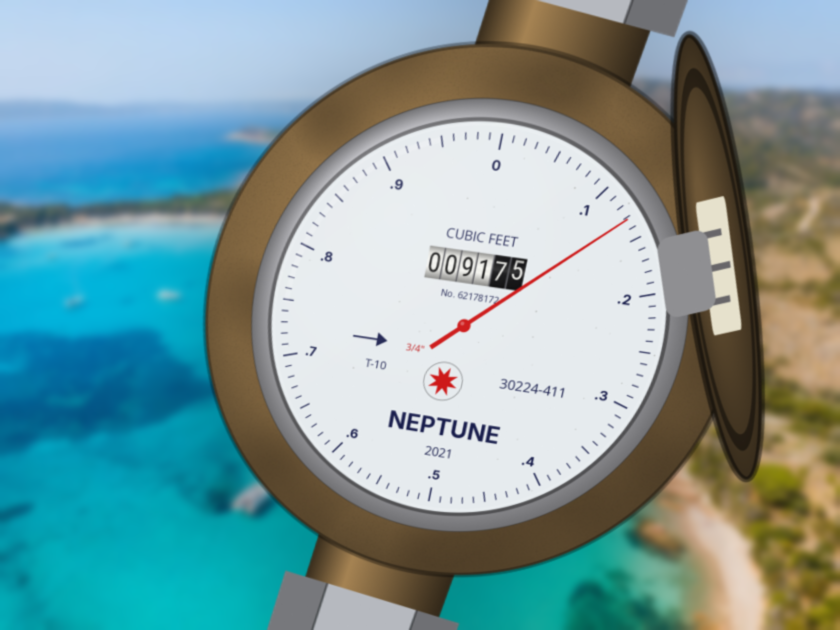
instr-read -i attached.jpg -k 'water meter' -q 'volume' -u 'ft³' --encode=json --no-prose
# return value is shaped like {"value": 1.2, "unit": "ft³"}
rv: {"value": 9175.13, "unit": "ft³"}
